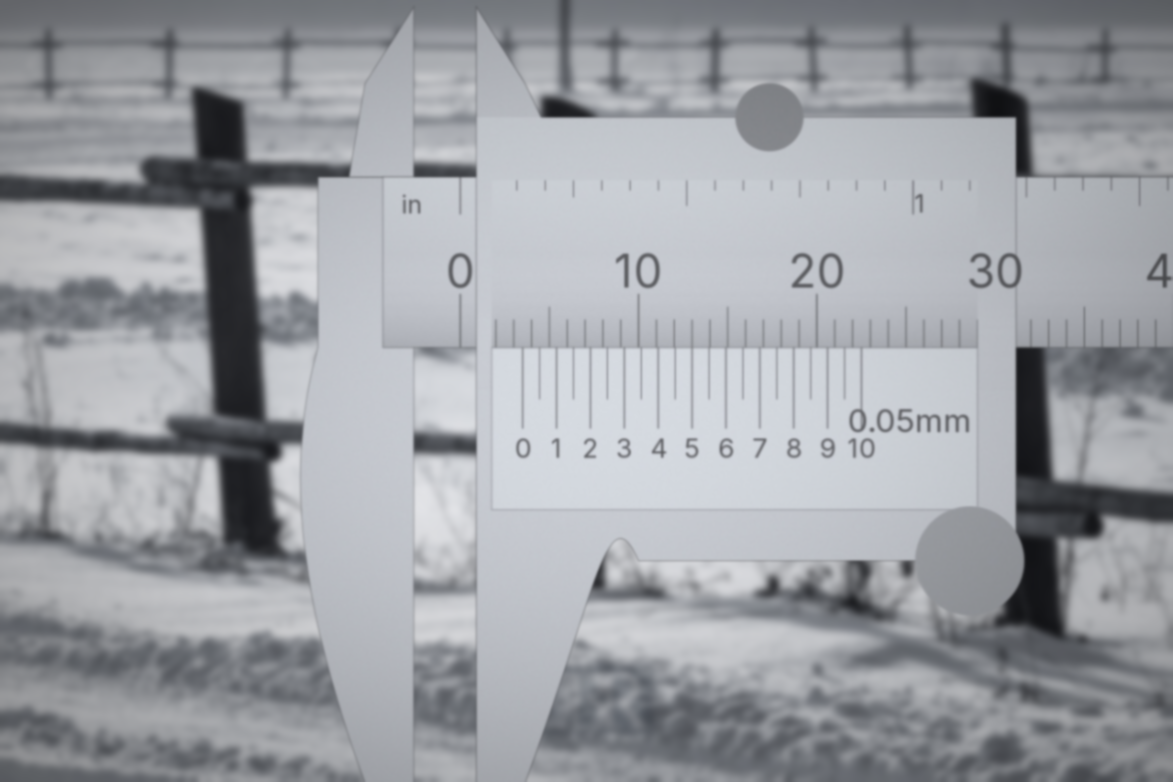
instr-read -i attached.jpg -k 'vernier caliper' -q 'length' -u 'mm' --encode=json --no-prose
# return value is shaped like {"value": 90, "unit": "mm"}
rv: {"value": 3.5, "unit": "mm"}
